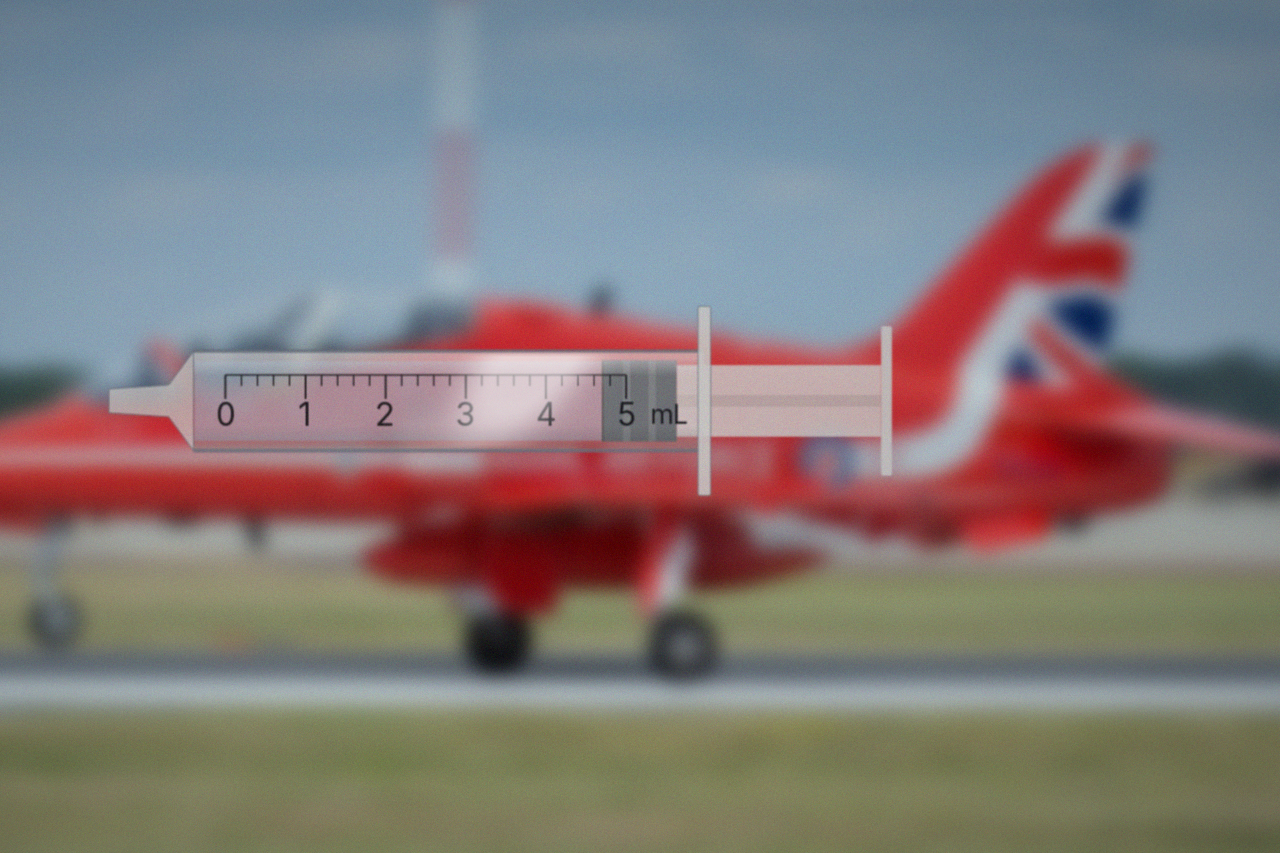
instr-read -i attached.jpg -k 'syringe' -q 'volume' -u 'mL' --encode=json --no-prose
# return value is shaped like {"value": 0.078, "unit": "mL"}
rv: {"value": 4.7, "unit": "mL"}
